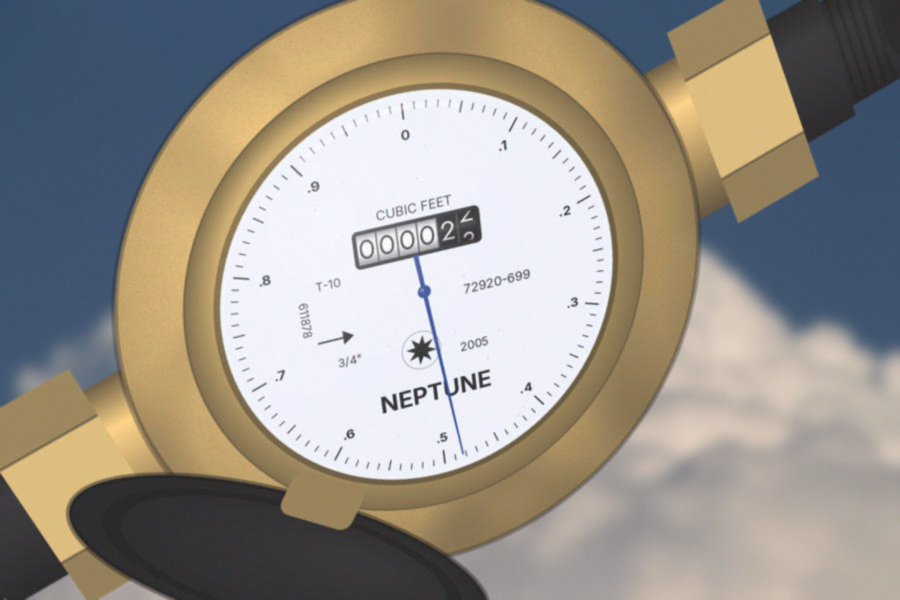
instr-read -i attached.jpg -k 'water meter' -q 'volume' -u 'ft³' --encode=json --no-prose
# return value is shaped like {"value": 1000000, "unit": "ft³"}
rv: {"value": 22.48, "unit": "ft³"}
